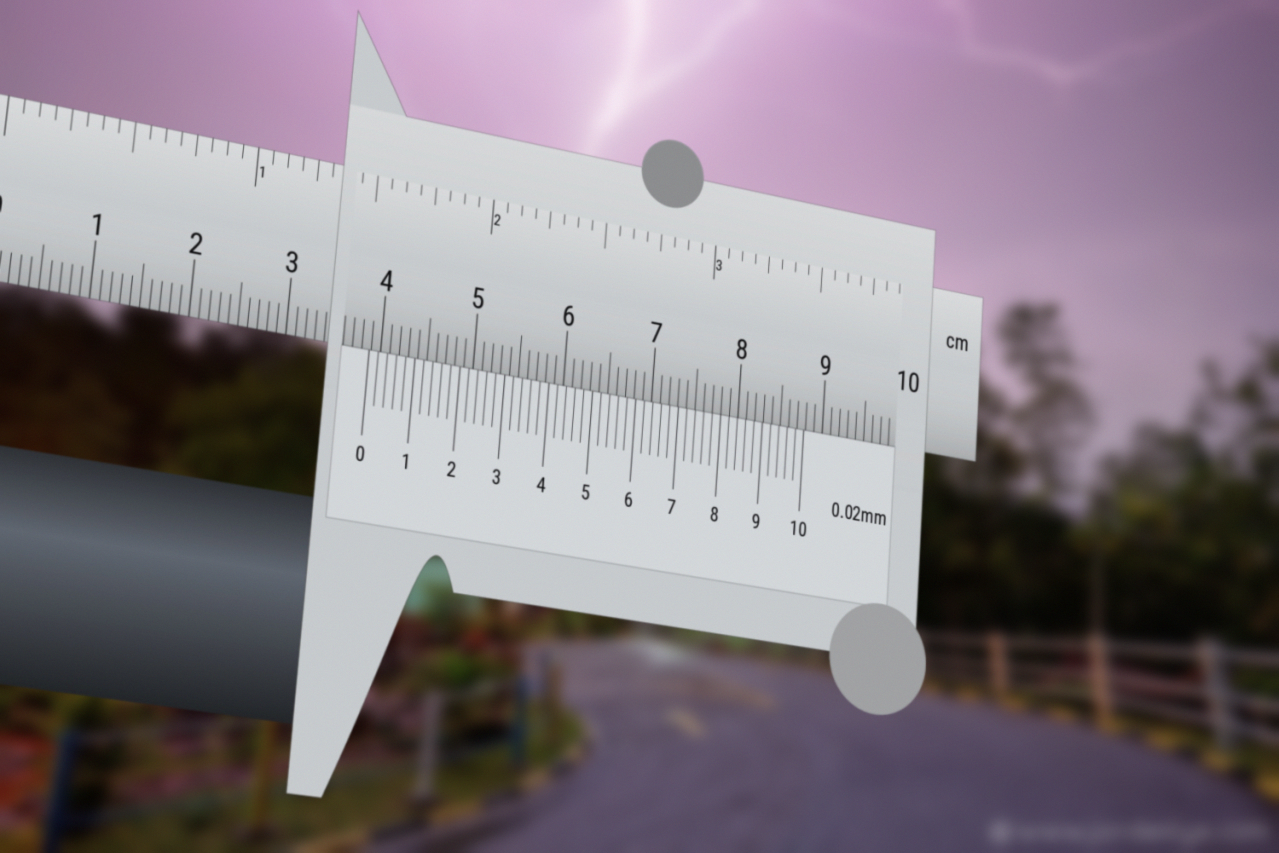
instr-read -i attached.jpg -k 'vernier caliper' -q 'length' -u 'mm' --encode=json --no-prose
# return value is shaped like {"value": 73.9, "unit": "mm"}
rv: {"value": 38.8, "unit": "mm"}
